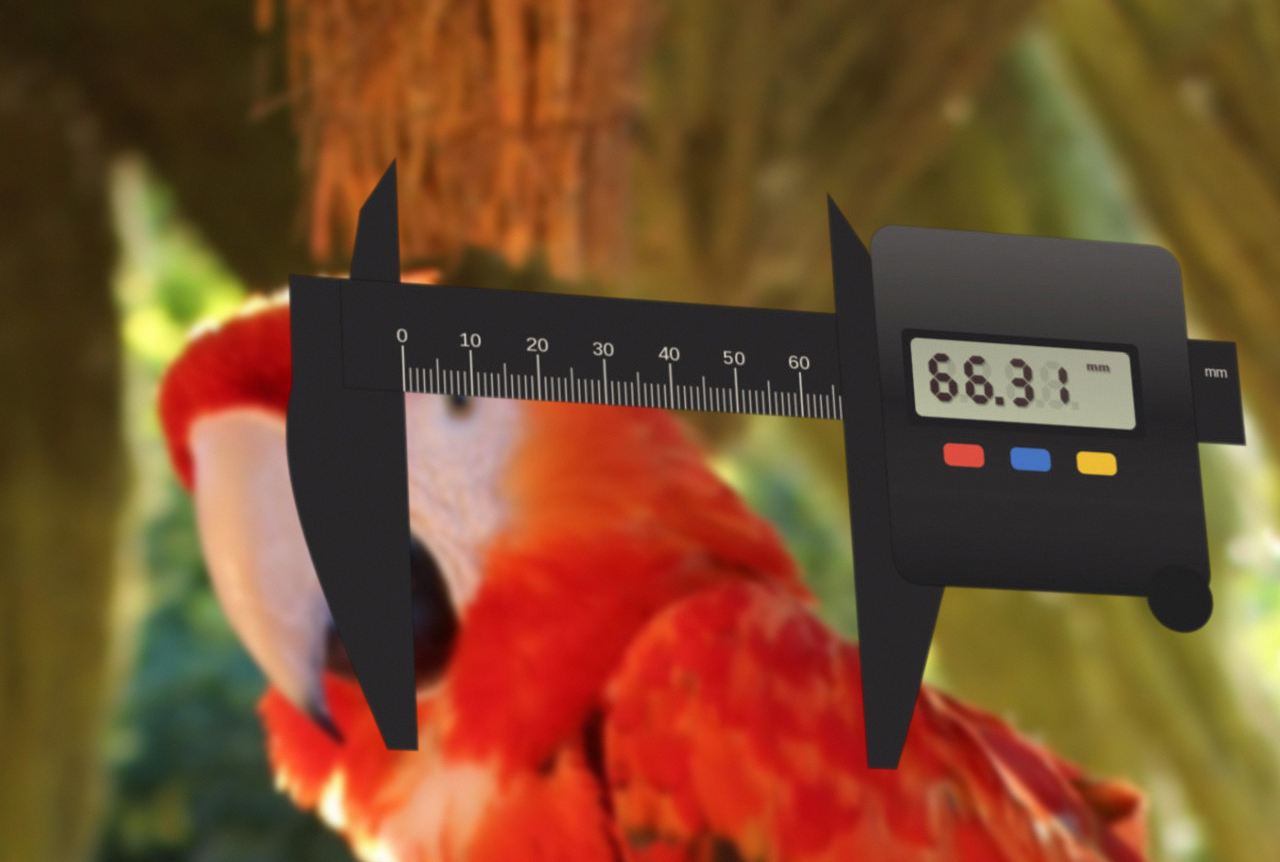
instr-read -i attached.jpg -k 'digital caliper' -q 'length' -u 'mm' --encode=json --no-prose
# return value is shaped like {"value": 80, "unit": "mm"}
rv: {"value": 66.31, "unit": "mm"}
